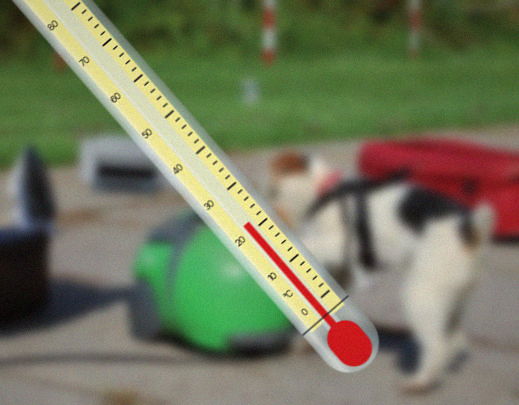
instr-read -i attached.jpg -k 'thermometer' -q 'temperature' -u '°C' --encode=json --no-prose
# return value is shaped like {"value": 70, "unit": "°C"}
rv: {"value": 22, "unit": "°C"}
